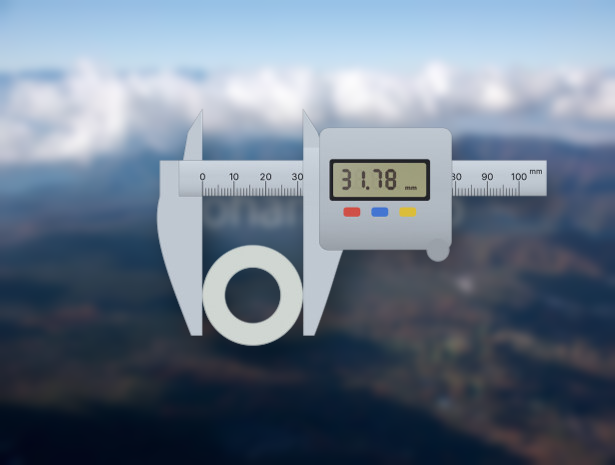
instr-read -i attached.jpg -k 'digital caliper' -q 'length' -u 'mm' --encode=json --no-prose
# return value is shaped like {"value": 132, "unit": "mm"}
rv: {"value": 31.78, "unit": "mm"}
